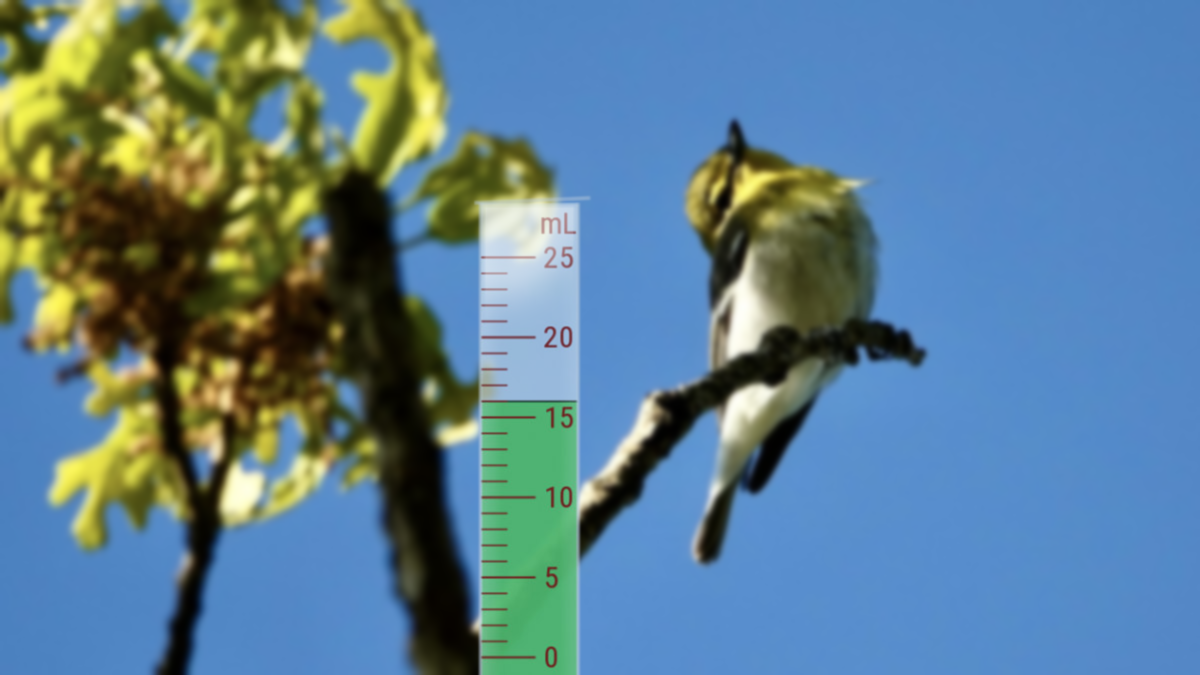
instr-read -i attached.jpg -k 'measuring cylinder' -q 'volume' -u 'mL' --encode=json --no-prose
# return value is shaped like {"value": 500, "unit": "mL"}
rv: {"value": 16, "unit": "mL"}
